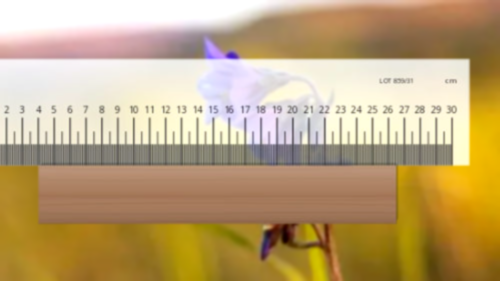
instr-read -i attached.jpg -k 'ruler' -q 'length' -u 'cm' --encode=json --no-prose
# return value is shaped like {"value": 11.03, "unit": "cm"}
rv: {"value": 22.5, "unit": "cm"}
